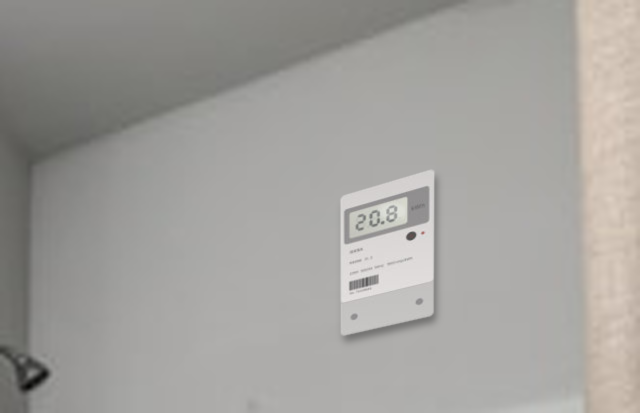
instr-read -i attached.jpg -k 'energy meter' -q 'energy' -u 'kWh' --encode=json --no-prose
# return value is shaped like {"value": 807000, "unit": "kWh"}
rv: {"value": 20.8, "unit": "kWh"}
